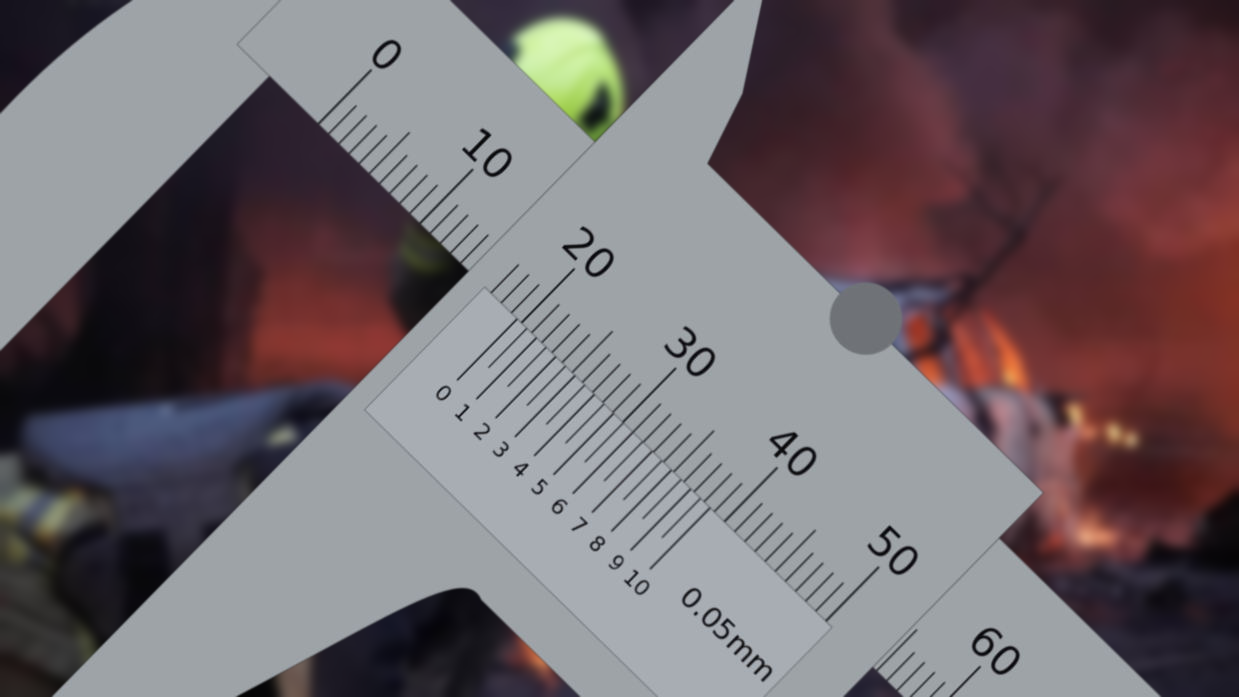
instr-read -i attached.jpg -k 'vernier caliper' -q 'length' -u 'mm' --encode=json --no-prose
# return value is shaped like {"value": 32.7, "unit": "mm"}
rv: {"value": 19.6, "unit": "mm"}
